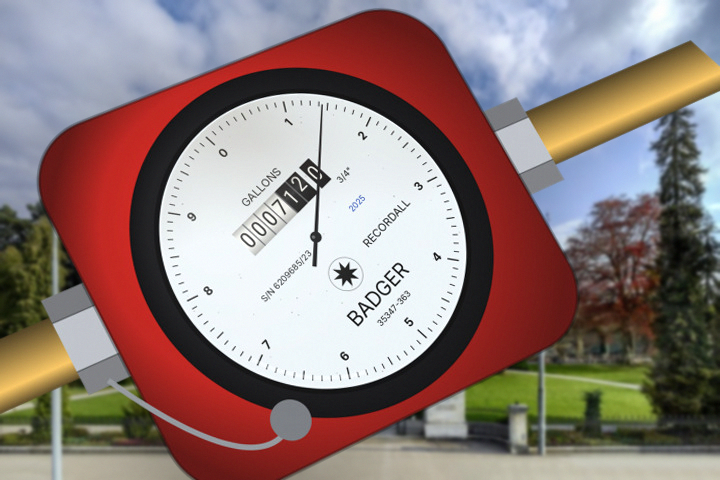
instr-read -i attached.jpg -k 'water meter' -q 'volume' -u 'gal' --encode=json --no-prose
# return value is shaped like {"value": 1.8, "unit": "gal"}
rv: {"value": 7121.4, "unit": "gal"}
